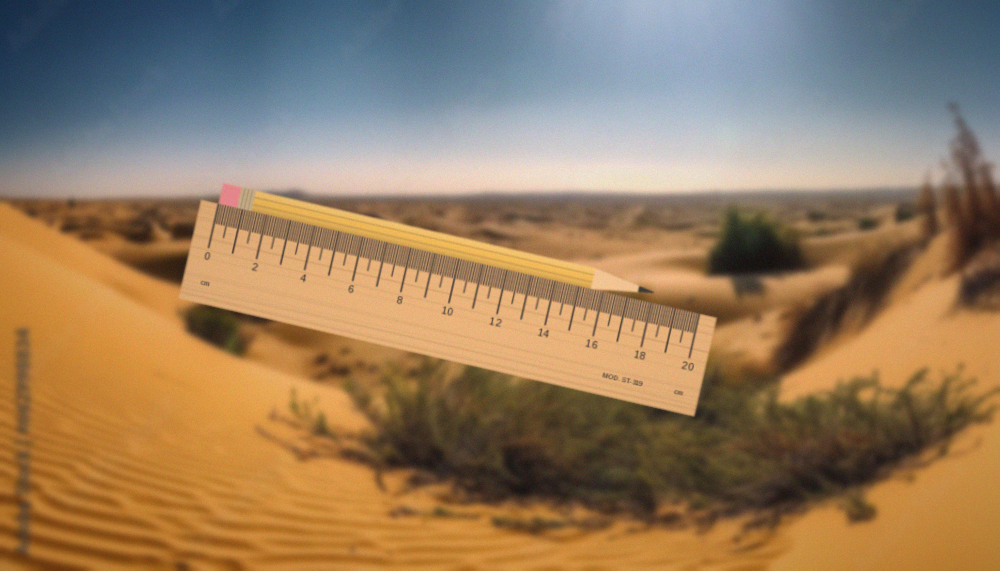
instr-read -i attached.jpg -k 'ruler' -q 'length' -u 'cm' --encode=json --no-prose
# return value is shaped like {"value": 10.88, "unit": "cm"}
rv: {"value": 18, "unit": "cm"}
